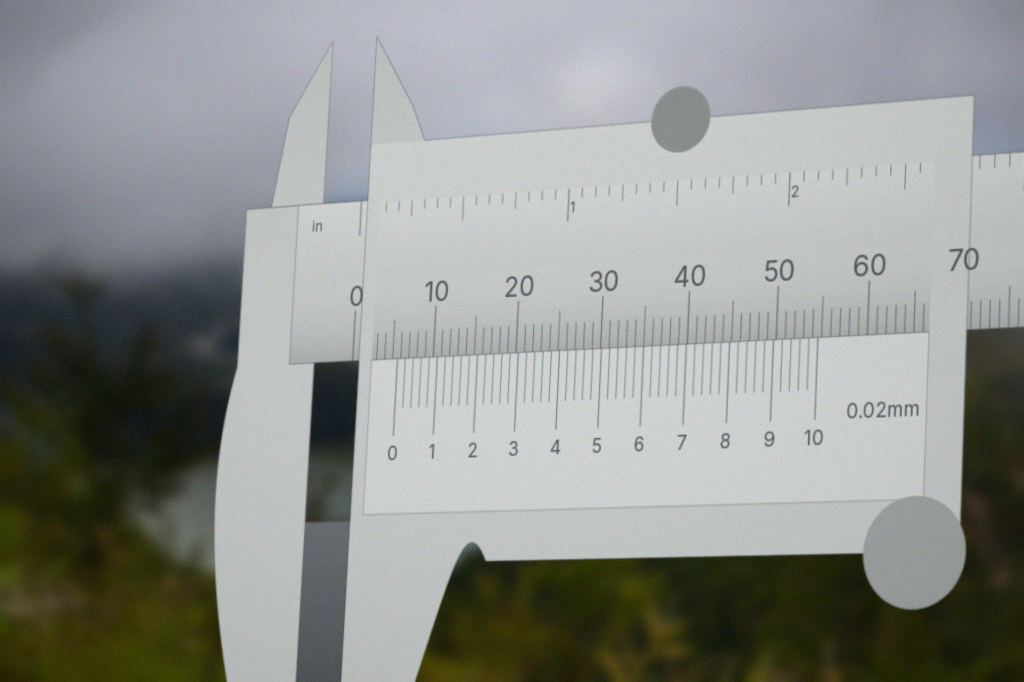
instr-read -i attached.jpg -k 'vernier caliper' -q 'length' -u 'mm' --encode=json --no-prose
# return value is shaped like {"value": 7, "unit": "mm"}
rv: {"value": 5.6, "unit": "mm"}
